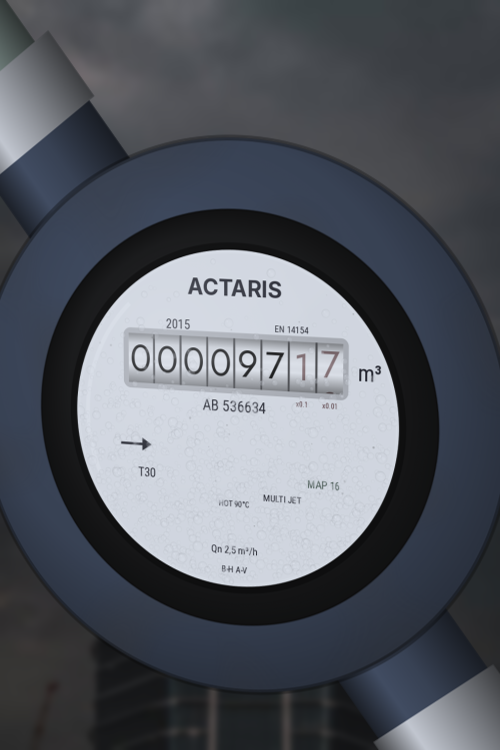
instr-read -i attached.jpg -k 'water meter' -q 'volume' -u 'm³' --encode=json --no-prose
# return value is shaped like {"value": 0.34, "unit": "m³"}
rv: {"value": 97.17, "unit": "m³"}
